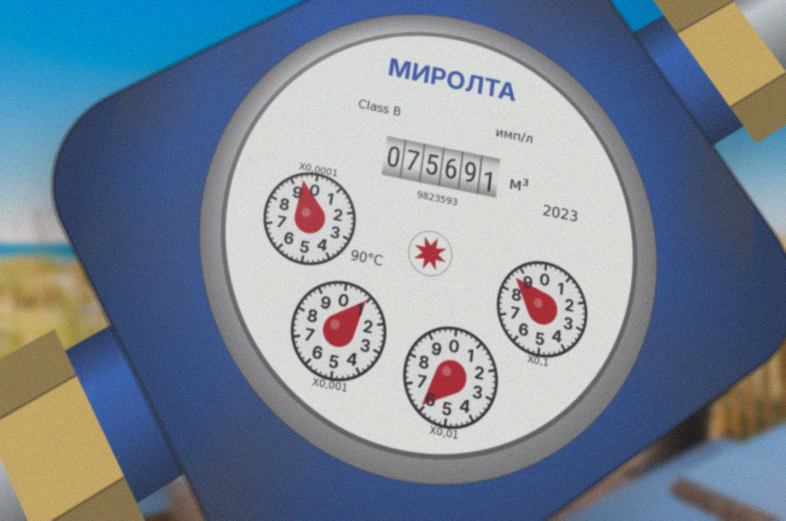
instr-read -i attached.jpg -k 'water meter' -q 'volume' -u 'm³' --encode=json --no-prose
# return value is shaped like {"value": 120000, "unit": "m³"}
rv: {"value": 75690.8609, "unit": "m³"}
